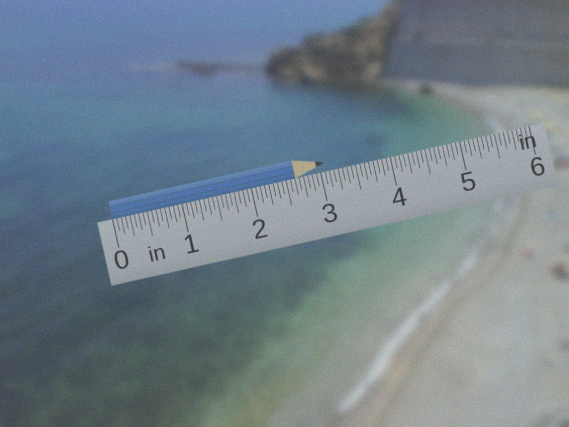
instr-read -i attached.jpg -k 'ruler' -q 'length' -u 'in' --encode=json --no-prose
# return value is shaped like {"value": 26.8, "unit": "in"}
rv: {"value": 3.0625, "unit": "in"}
